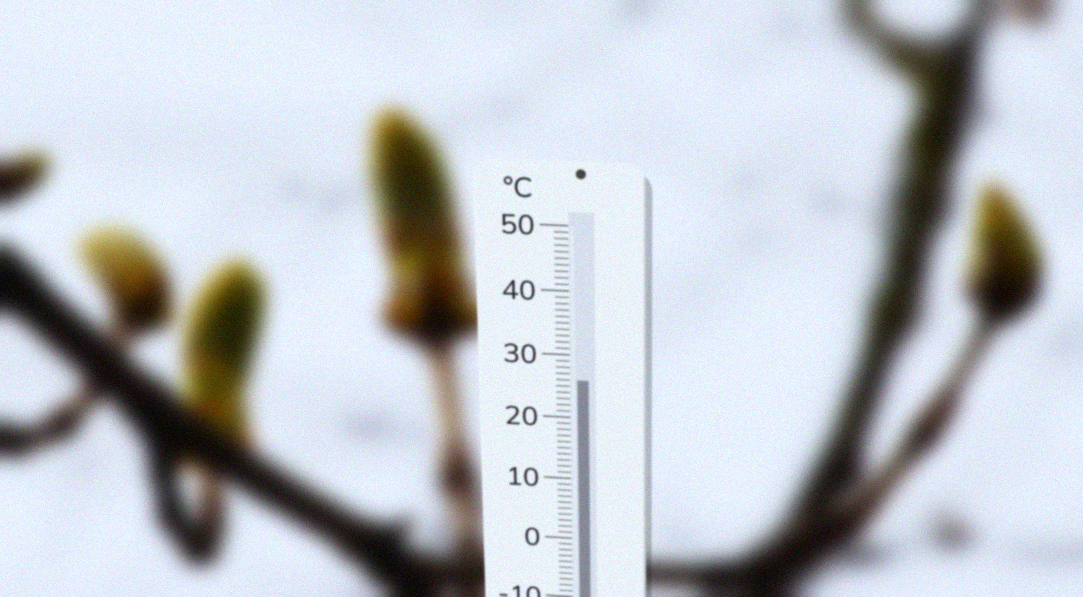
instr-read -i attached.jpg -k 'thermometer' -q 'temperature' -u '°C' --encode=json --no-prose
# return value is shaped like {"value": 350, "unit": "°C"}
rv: {"value": 26, "unit": "°C"}
